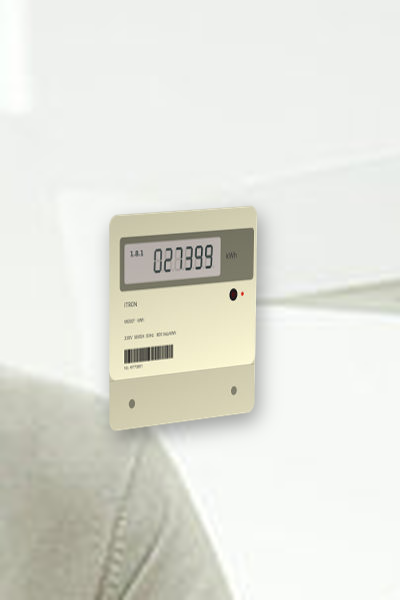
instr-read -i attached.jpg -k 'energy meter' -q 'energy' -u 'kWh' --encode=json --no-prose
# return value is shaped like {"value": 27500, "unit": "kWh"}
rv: {"value": 27399, "unit": "kWh"}
